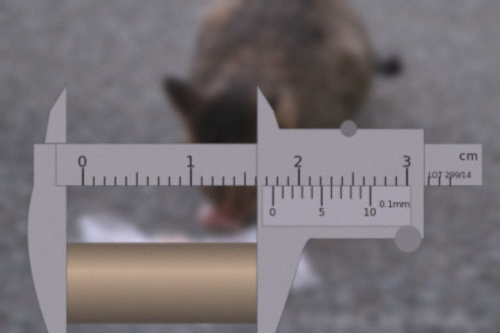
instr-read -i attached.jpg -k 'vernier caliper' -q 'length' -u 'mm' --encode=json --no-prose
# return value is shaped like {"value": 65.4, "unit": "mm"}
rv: {"value": 17.6, "unit": "mm"}
